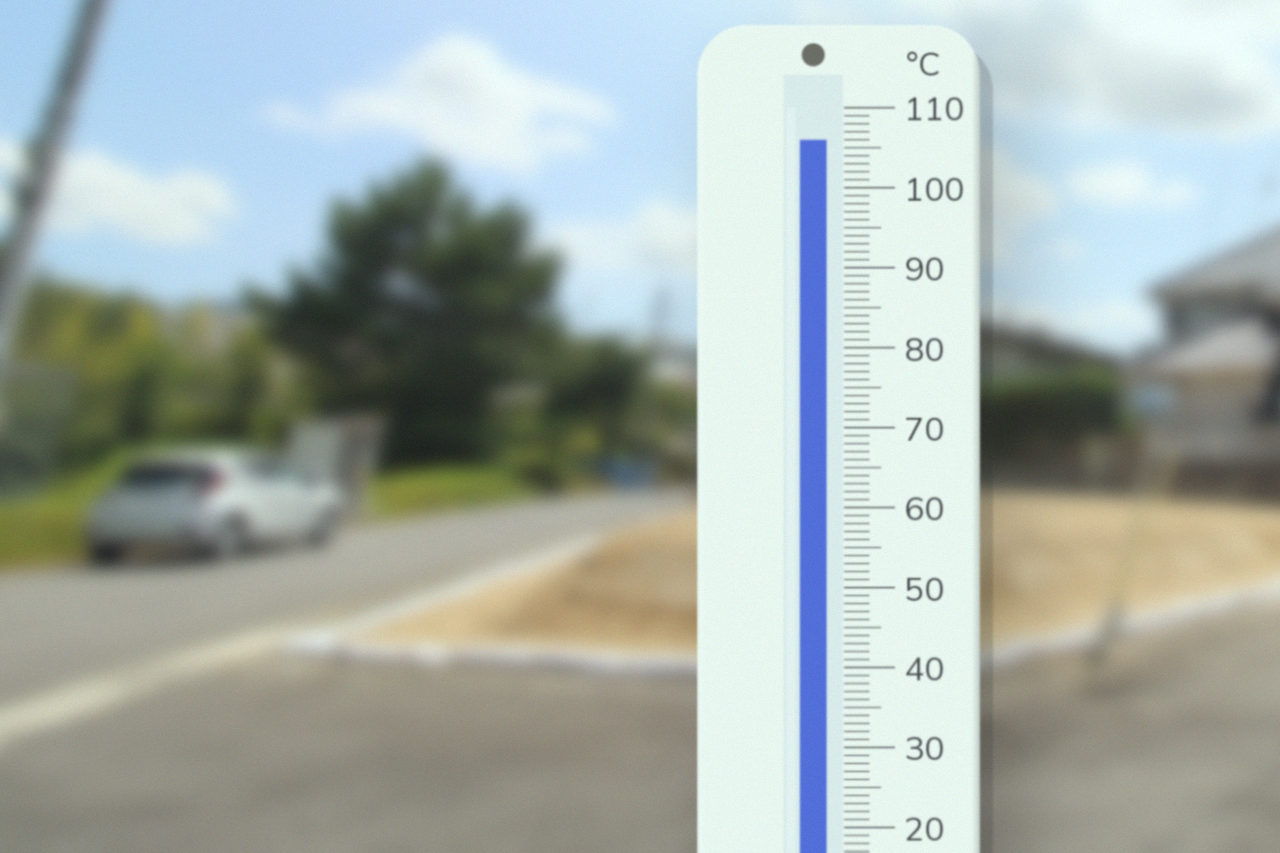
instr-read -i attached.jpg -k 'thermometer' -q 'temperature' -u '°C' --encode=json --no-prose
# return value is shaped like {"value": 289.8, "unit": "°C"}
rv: {"value": 106, "unit": "°C"}
